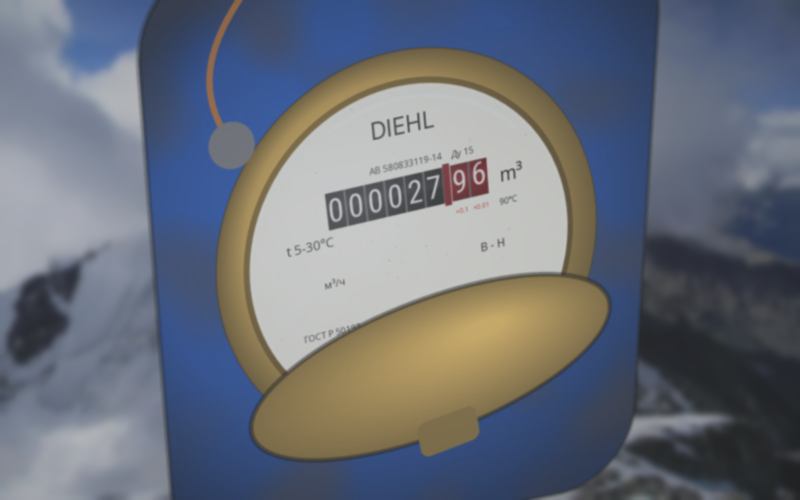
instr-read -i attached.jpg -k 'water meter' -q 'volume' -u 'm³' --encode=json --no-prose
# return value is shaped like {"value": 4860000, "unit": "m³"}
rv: {"value": 27.96, "unit": "m³"}
